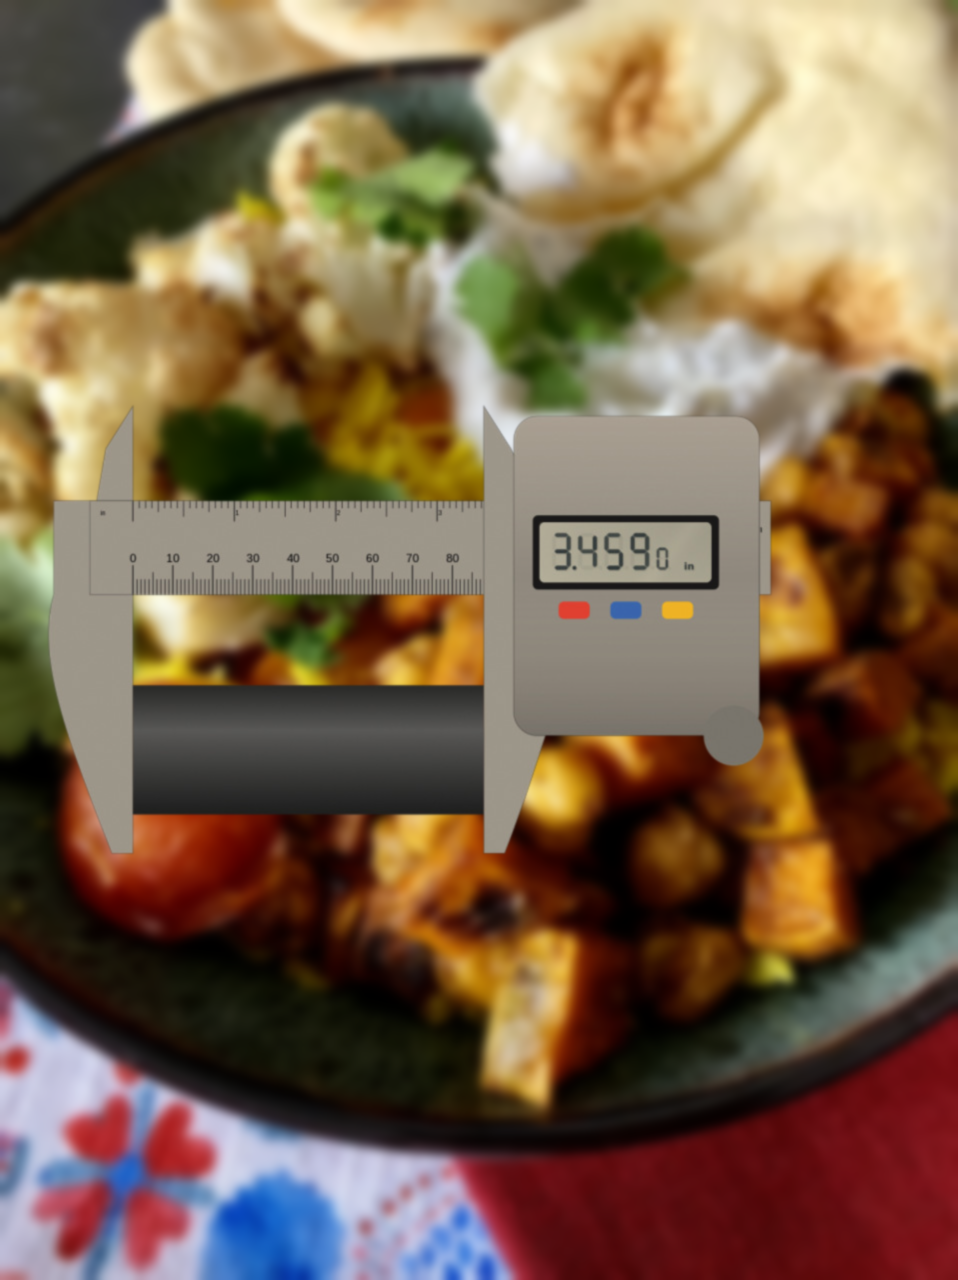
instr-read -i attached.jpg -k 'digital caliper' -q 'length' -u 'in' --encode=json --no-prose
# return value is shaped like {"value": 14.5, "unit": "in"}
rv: {"value": 3.4590, "unit": "in"}
